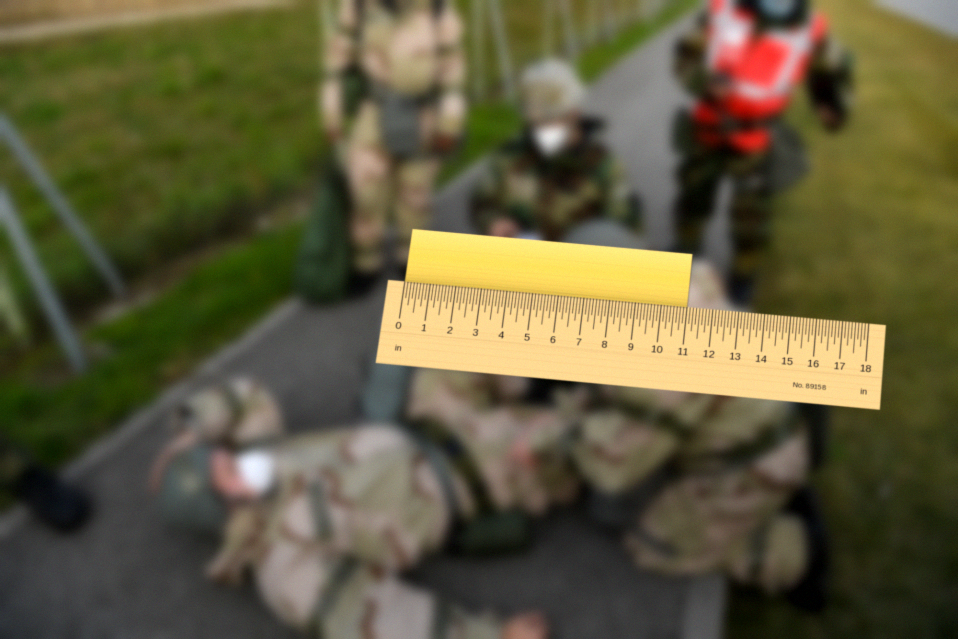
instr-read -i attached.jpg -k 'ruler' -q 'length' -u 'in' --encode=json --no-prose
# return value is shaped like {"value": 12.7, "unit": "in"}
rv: {"value": 11, "unit": "in"}
